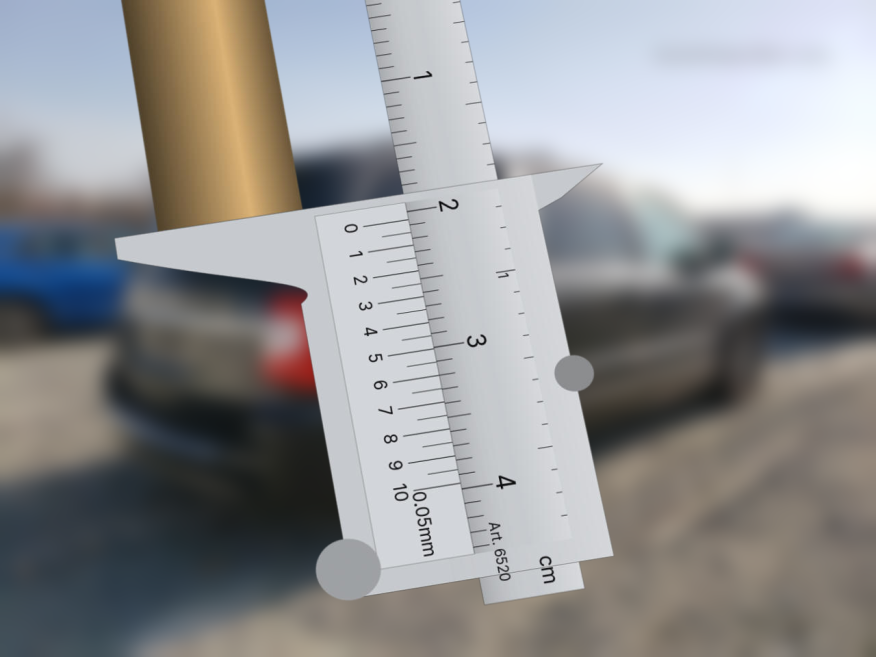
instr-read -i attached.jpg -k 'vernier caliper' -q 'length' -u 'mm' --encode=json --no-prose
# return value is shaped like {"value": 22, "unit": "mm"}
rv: {"value": 20.6, "unit": "mm"}
